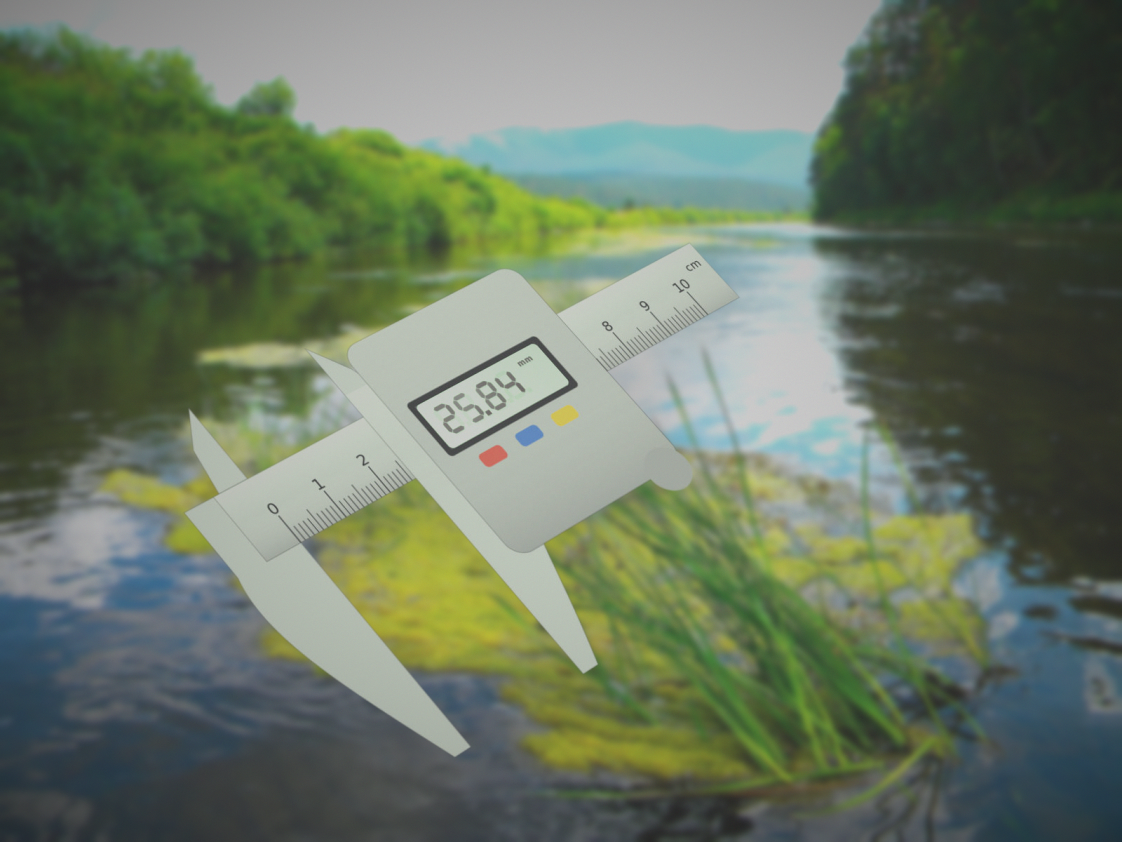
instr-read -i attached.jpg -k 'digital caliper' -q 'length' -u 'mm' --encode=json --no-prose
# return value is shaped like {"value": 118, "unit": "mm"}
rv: {"value": 25.84, "unit": "mm"}
